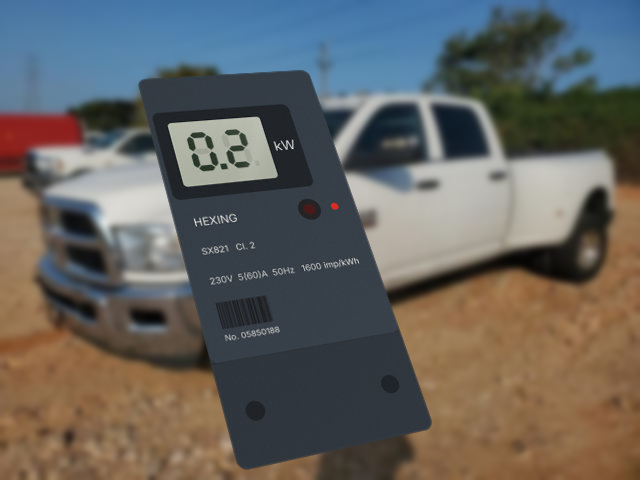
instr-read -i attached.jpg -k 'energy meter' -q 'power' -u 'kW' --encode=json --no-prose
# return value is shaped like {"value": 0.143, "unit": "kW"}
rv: {"value": 0.2, "unit": "kW"}
